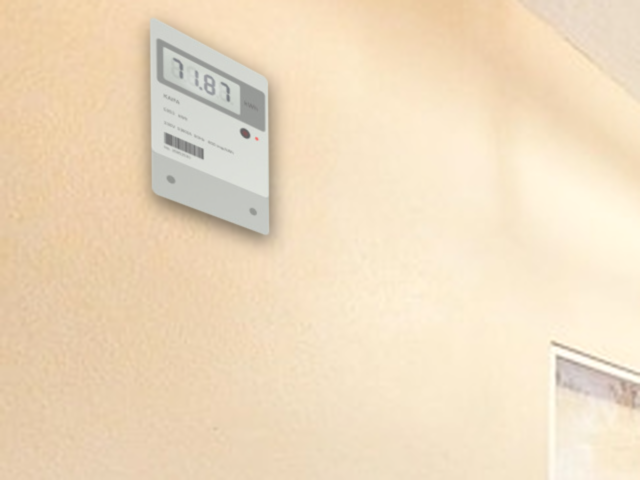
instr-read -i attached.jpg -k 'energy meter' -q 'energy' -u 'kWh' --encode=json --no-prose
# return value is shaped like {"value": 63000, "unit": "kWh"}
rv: {"value": 71.87, "unit": "kWh"}
